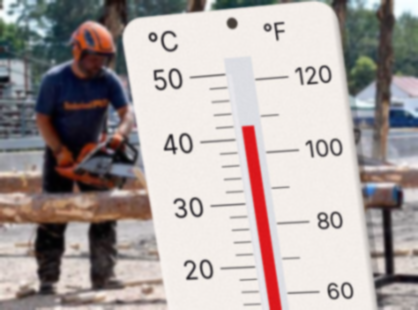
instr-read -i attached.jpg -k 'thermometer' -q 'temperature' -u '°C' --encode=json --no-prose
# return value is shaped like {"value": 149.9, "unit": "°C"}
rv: {"value": 42, "unit": "°C"}
